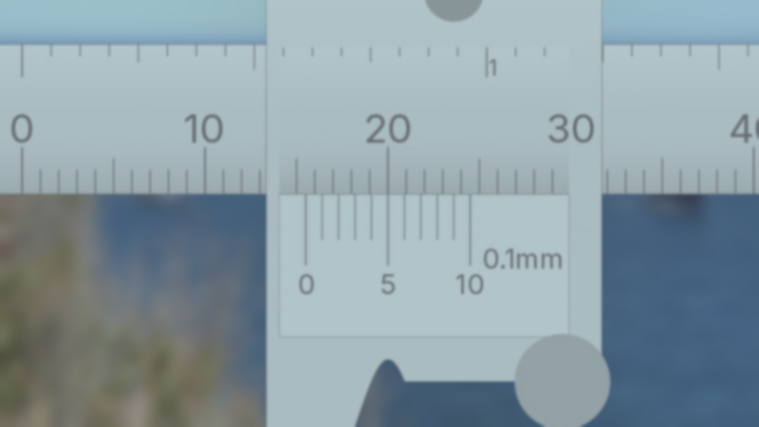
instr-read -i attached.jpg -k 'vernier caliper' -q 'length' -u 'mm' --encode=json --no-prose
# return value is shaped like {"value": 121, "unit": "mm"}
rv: {"value": 15.5, "unit": "mm"}
